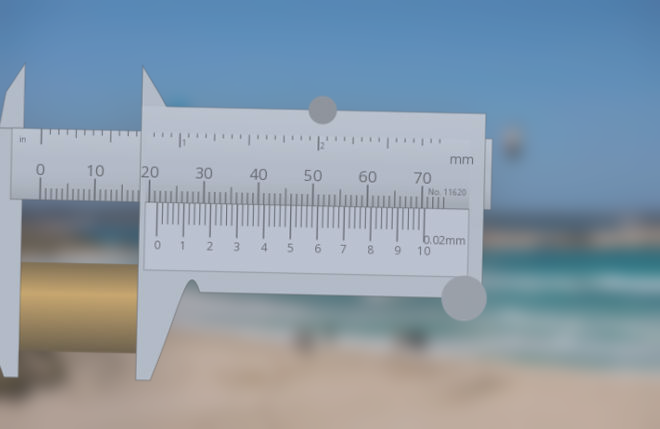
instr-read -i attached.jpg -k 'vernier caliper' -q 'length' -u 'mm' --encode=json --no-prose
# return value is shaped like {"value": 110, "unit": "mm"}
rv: {"value": 21.5, "unit": "mm"}
